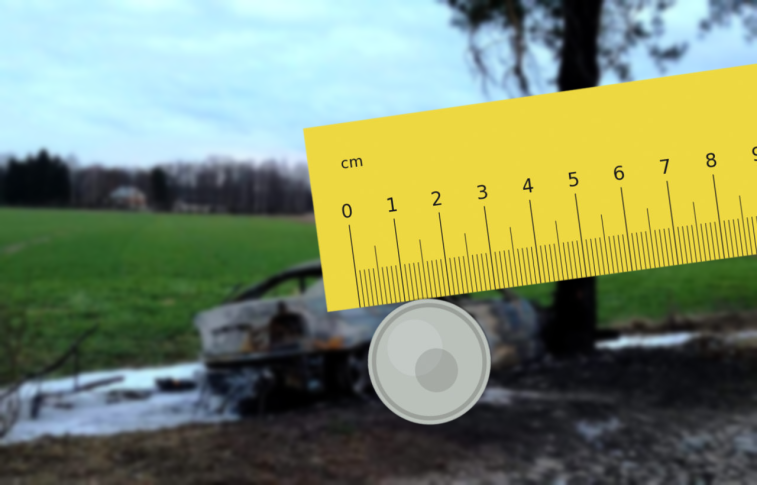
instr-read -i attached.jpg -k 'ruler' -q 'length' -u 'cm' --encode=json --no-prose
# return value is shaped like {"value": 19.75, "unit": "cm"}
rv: {"value": 2.7, "unit": "cm"}
